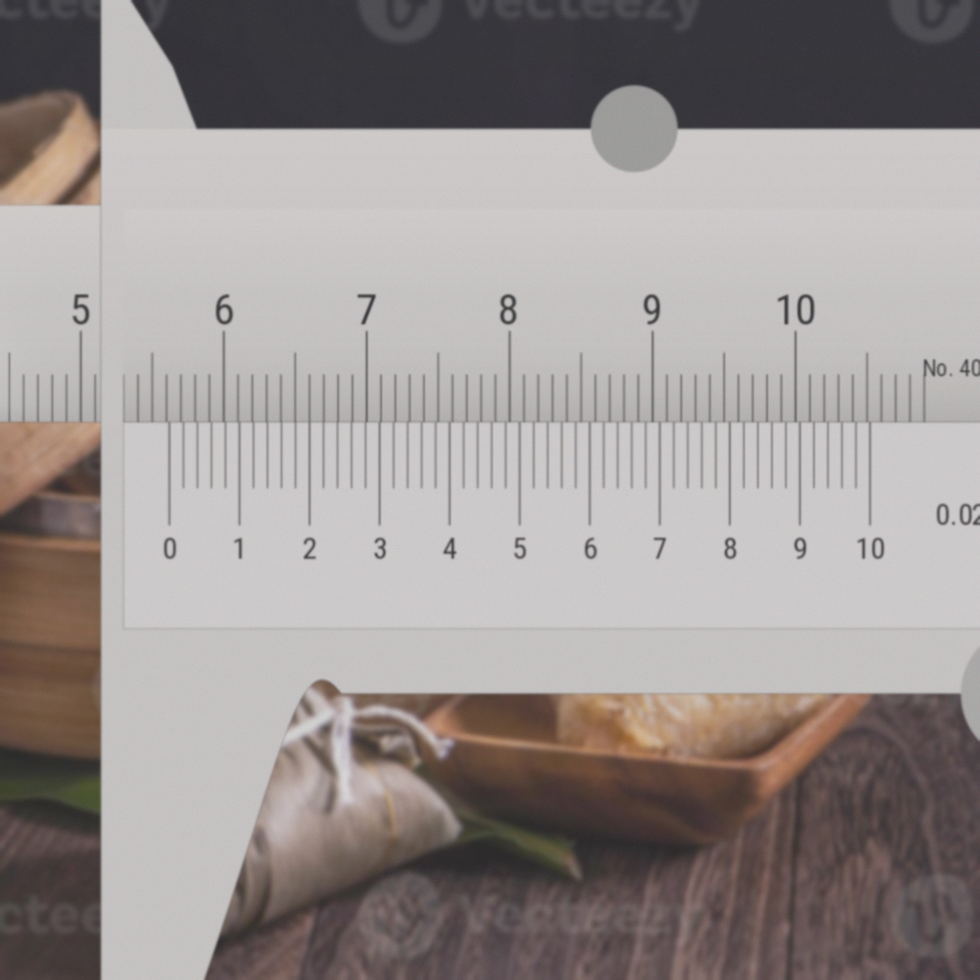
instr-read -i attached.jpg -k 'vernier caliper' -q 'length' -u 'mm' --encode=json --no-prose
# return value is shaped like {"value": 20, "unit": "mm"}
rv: {"value": 56.2, "unit": "mm"}
